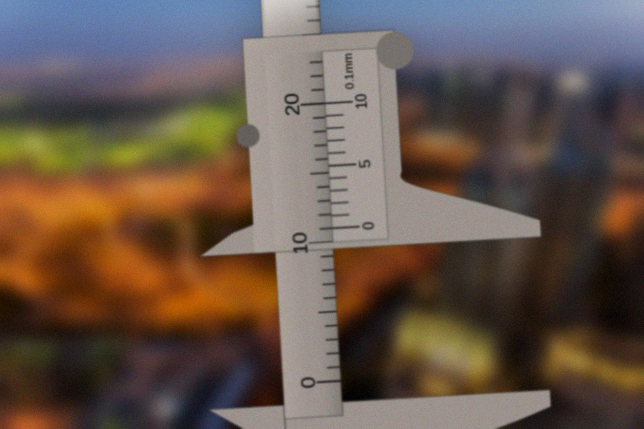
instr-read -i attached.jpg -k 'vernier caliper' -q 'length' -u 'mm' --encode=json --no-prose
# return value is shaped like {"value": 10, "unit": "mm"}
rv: {"value": 11.0, "unit": "mm"}
